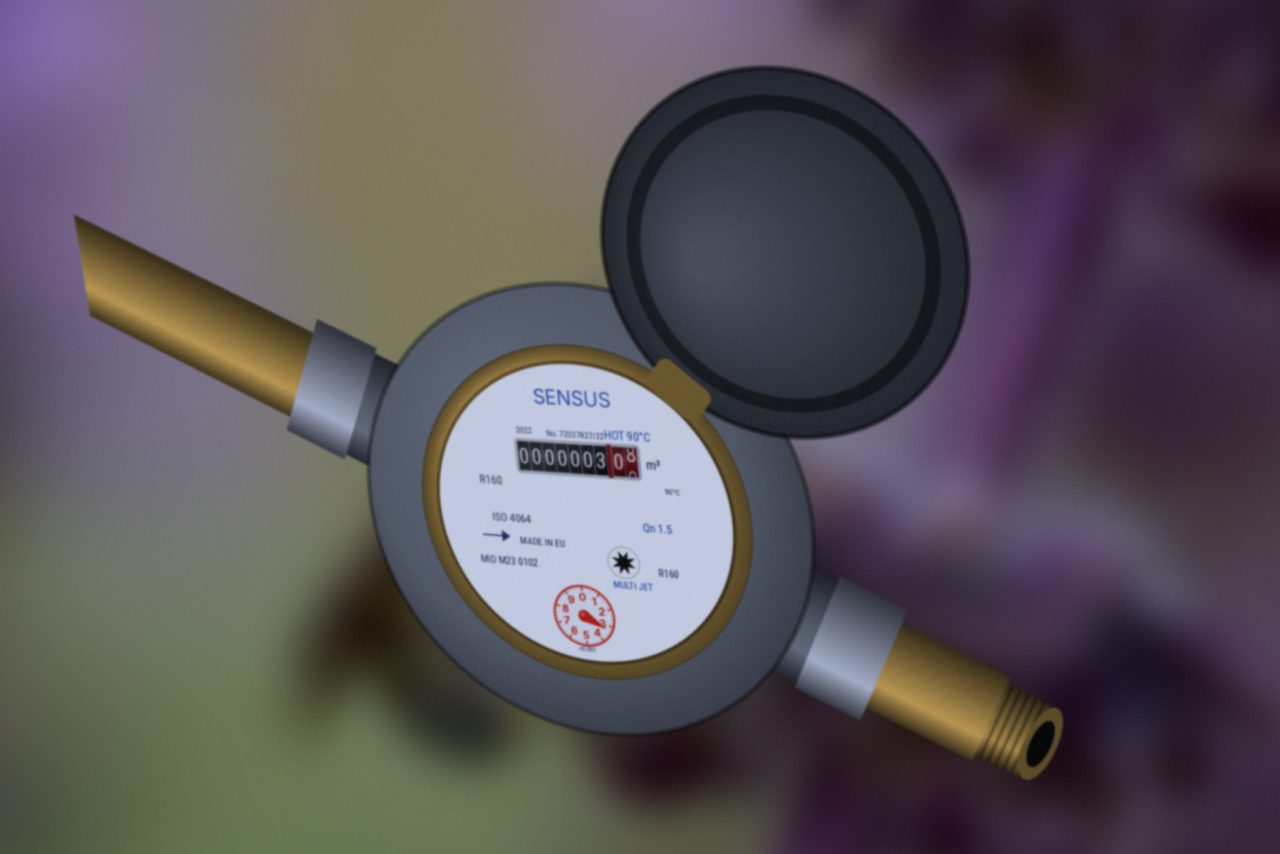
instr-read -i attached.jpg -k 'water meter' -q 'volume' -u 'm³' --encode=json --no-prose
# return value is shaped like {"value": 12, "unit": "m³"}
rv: {"value": 3.083, "unit": "m³"}
